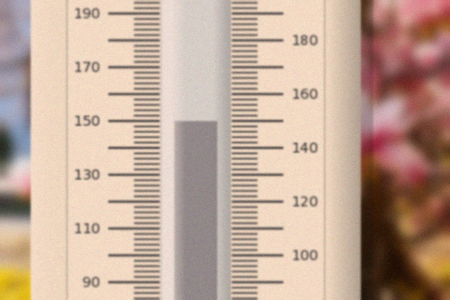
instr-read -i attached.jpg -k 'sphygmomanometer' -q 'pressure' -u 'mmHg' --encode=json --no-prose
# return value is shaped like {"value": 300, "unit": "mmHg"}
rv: {"value": 150, "unit": "mmHg"}
